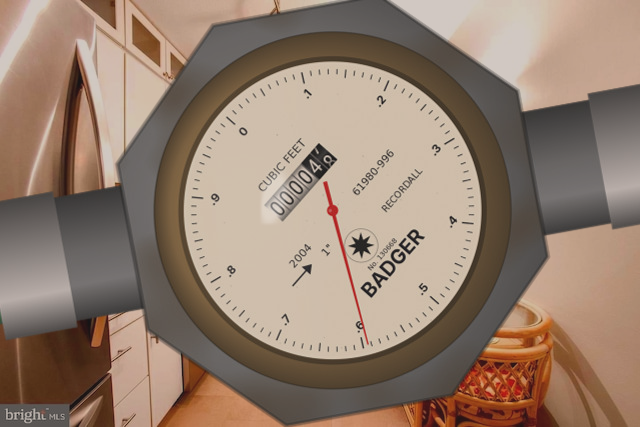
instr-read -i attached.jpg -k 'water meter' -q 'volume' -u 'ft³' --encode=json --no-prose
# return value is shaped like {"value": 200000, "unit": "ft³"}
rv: {"value": 47.59, "unit": "ft³"}
